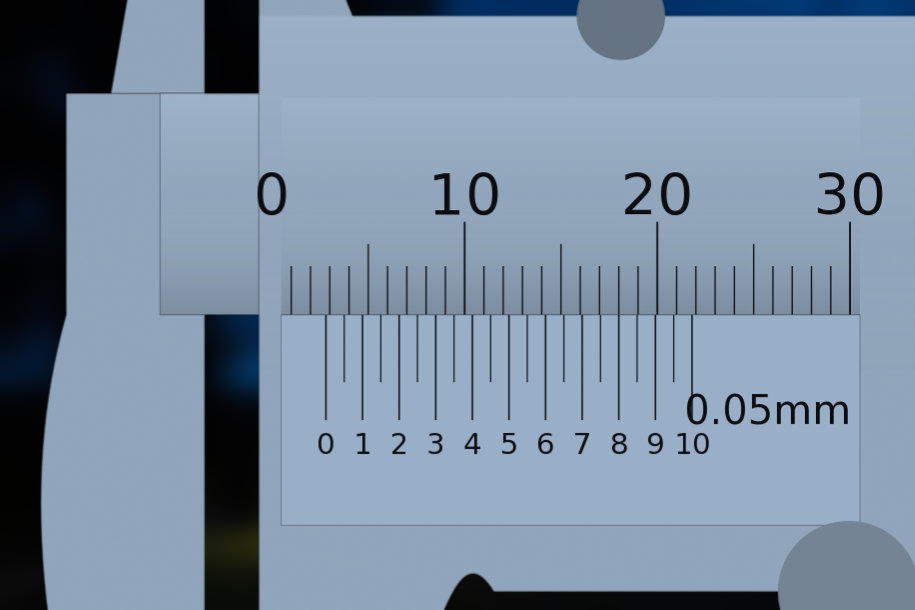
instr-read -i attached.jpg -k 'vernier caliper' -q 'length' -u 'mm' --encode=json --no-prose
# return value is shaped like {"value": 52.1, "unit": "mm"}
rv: {"value": 2.8, "unit": "mm"}
